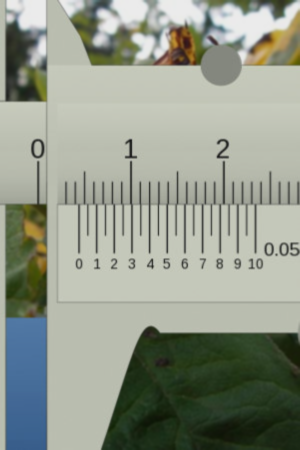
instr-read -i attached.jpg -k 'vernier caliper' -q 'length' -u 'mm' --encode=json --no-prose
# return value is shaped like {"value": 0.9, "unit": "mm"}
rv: {"value": 4.4, "unit": "mm"}
